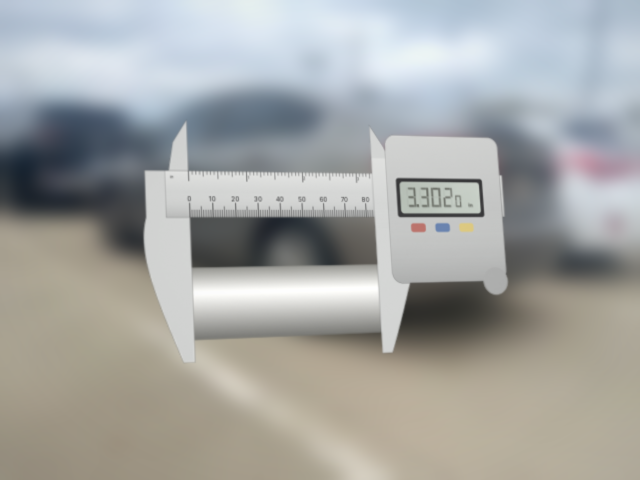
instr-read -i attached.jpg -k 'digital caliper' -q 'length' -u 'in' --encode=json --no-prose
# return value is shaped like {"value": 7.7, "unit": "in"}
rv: {"value": 3.3020, "unit": "in"}
